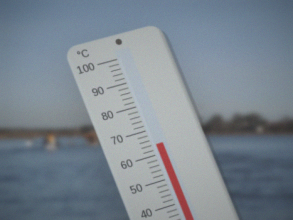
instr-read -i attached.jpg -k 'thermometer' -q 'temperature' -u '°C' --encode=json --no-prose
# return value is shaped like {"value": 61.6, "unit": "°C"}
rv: {"value": 64, "unit": "°C"}
